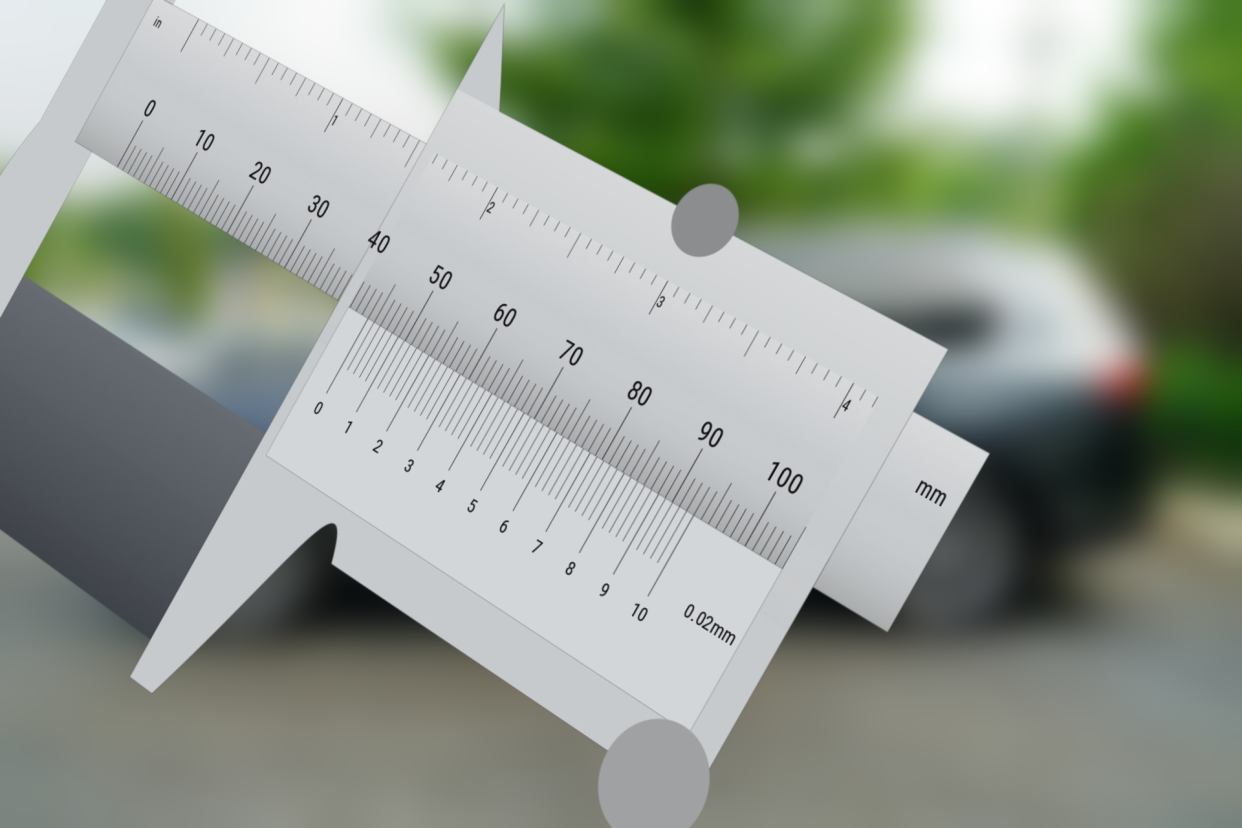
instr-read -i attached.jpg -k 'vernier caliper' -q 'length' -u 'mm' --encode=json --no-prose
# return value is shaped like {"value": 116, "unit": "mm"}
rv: {"value": 44.0, "unit": "mm"}
